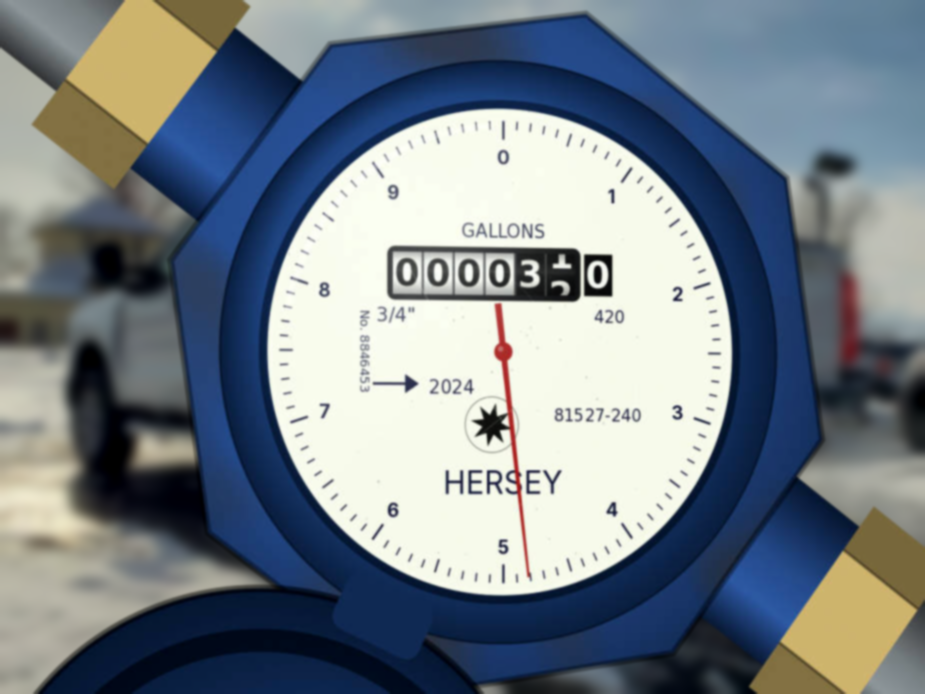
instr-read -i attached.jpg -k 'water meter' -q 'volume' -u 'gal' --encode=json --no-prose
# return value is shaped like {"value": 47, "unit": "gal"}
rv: {"value": 314.8, "unit": "gal"}
